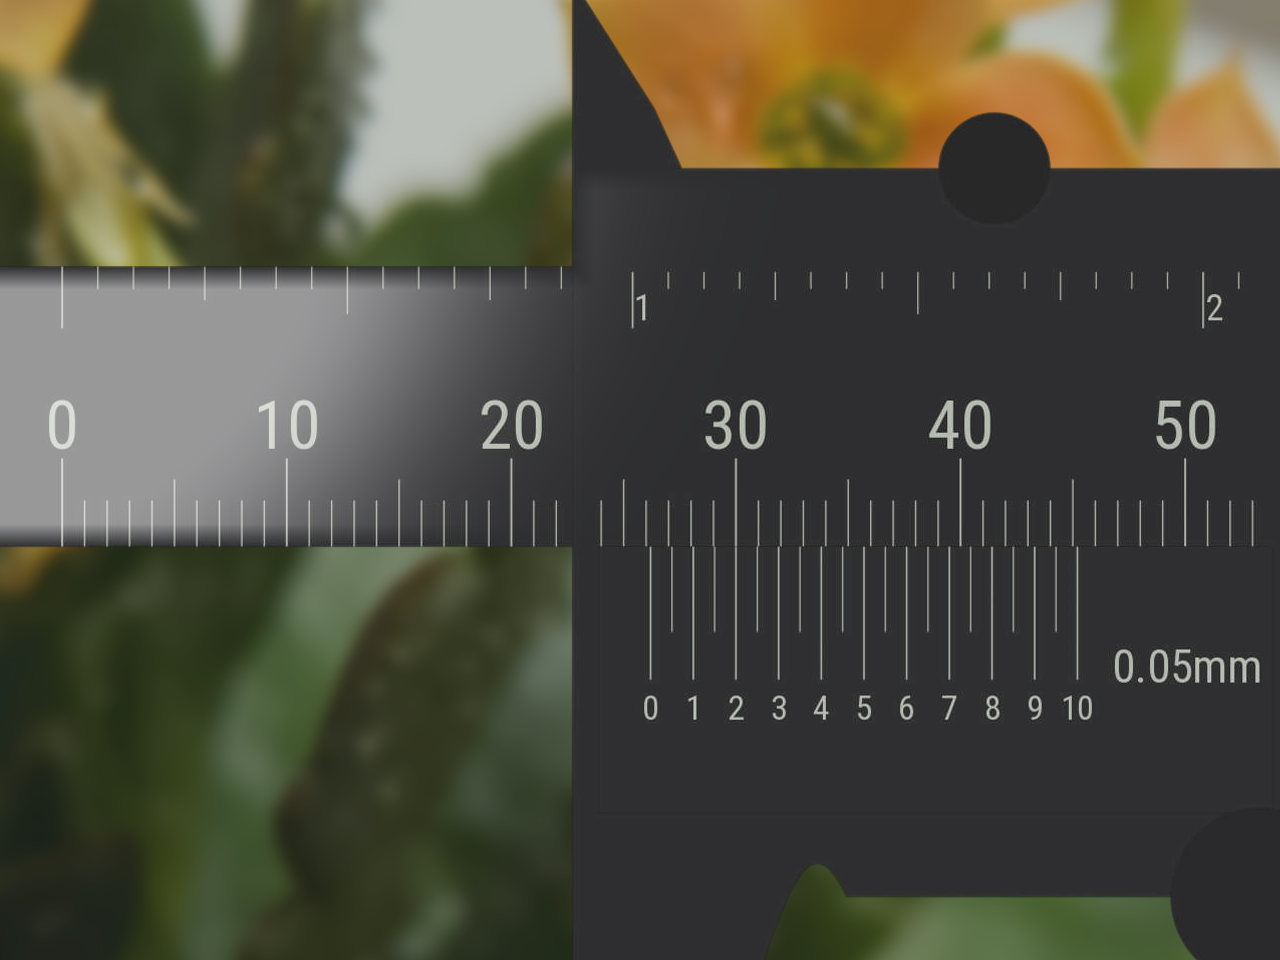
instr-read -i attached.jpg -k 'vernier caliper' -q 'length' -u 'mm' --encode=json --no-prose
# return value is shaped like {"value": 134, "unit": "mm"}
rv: {"value": 26.2, "unit": "mm"}
